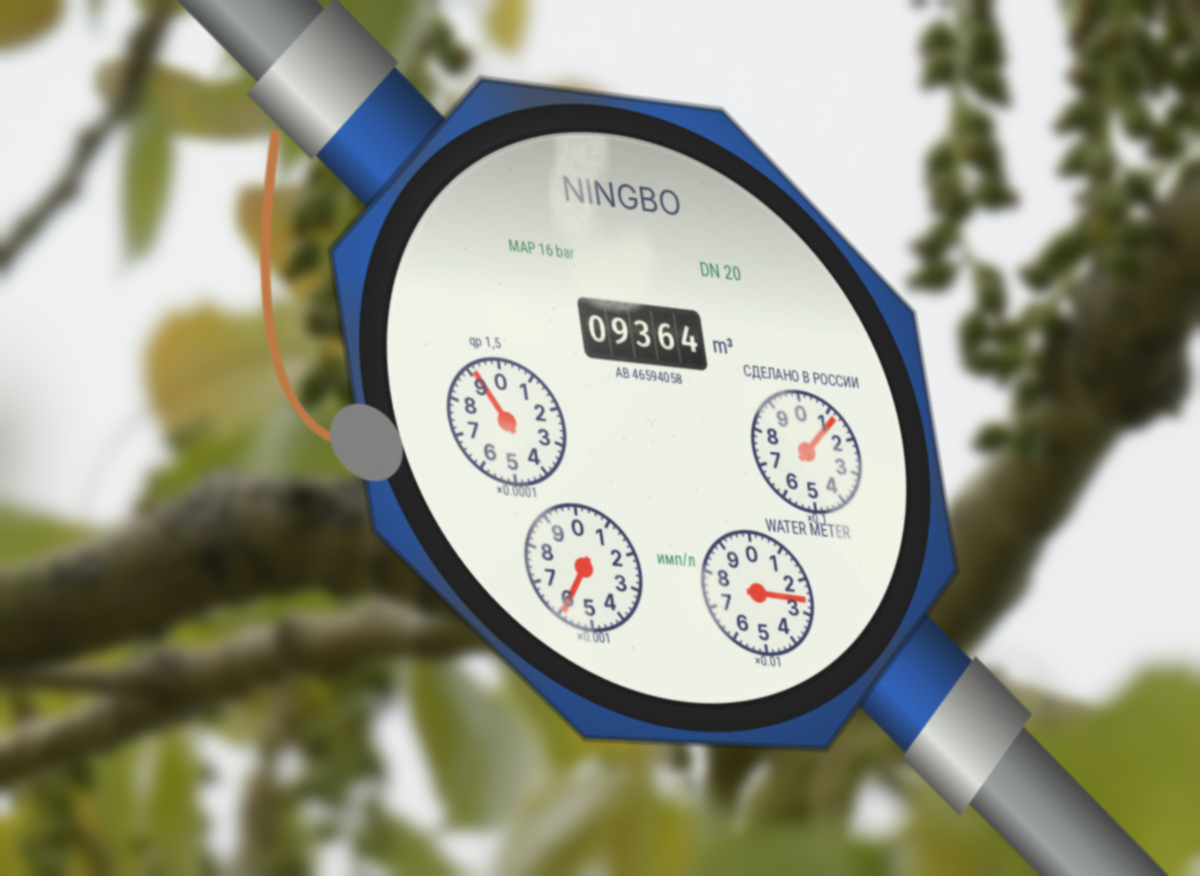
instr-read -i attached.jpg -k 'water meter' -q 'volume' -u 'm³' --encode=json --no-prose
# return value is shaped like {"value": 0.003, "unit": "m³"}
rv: {"value": 9364.1259, "unit": "m³"}
